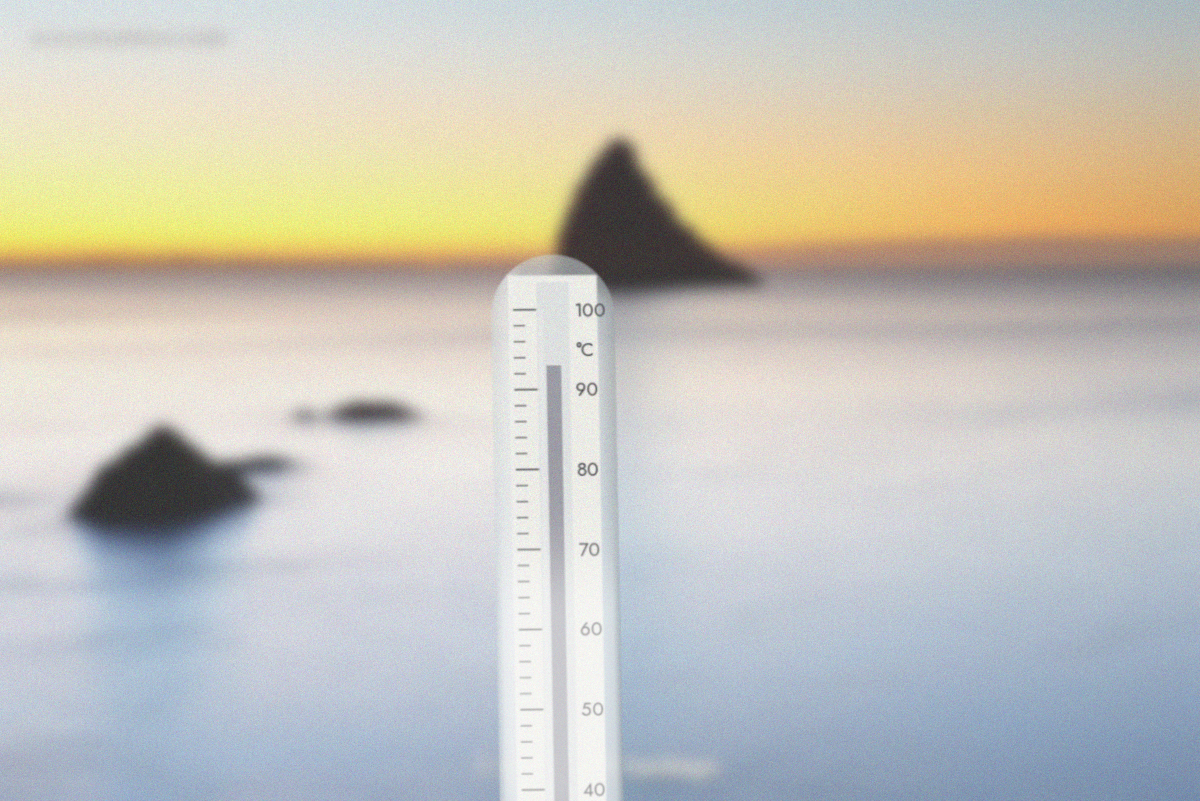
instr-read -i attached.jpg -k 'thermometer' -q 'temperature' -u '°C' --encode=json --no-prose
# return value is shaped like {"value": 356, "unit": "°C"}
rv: {"value": 93, "unit": "°C"}
